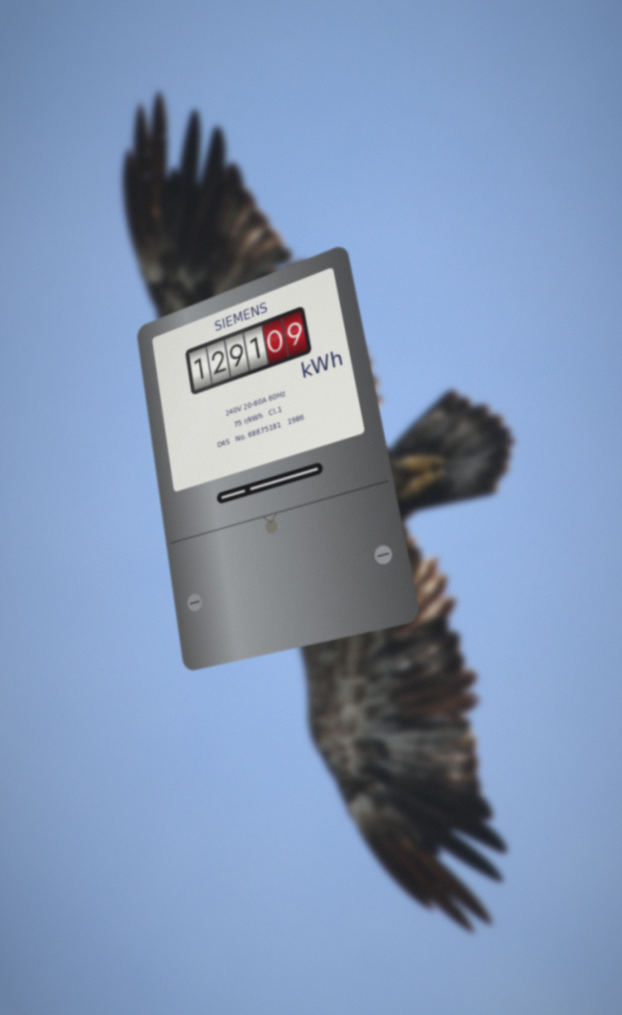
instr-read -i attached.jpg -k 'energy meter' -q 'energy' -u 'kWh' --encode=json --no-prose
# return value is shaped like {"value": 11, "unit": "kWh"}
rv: {"value": 1291.09, "unit": "kWh"}
